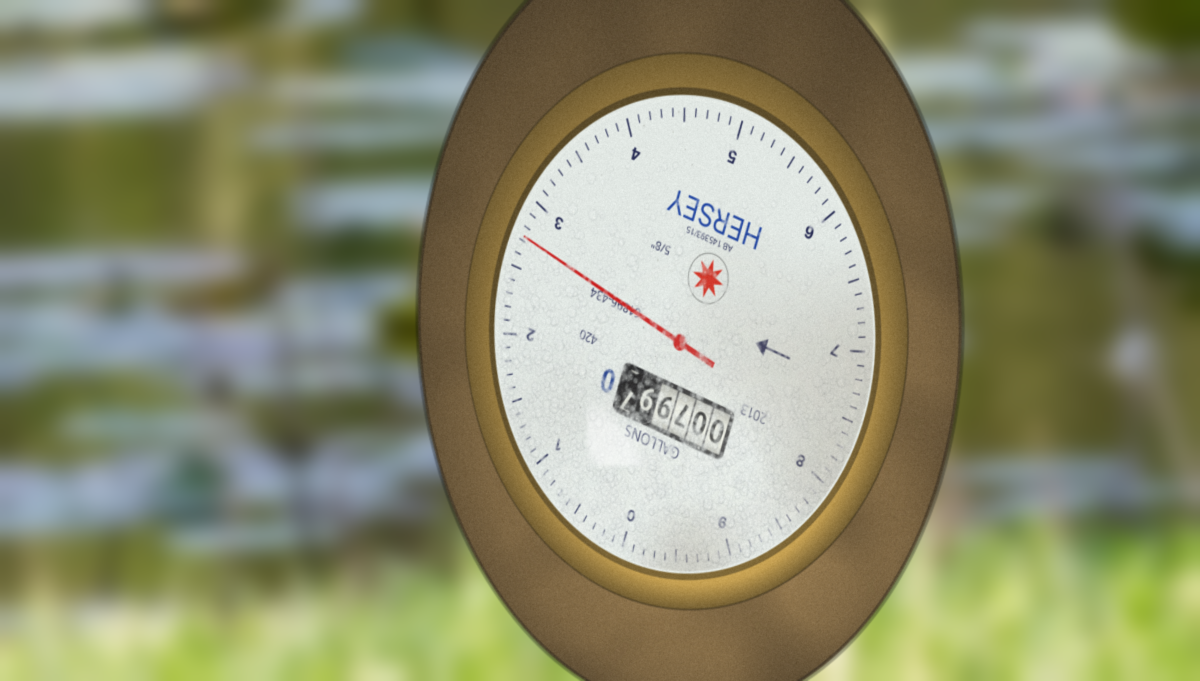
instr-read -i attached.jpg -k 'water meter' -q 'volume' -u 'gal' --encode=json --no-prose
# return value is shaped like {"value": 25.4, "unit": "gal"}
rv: {"value": 79972.7, "unit": "gal"}
